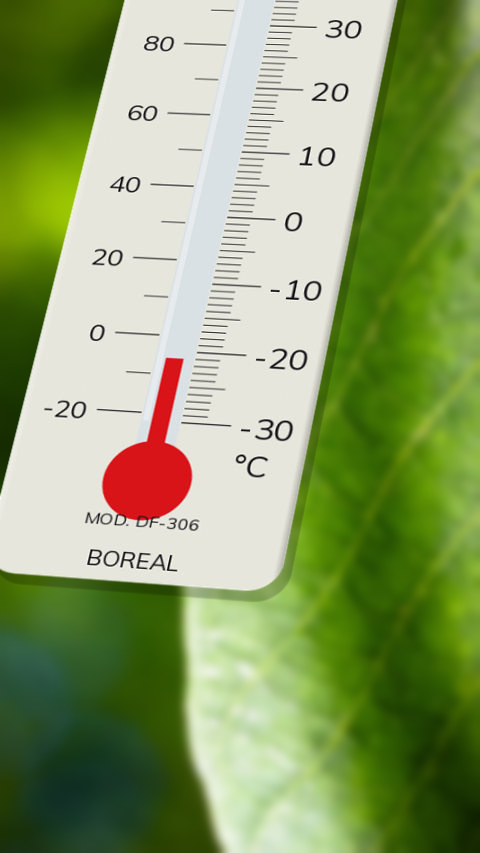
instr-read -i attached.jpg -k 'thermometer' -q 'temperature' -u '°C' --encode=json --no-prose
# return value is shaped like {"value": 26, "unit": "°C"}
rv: {"value": -21, "unit": "°C"}
